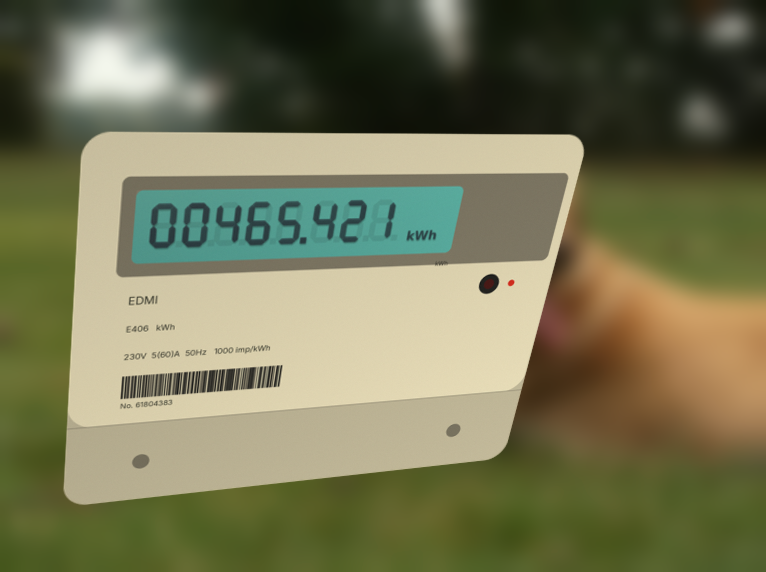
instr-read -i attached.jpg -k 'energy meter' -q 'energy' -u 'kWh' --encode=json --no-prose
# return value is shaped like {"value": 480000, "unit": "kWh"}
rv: {"value": 465.421, "unit": "kWh"}
